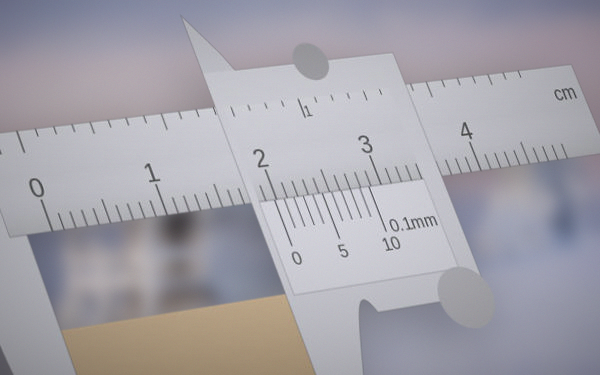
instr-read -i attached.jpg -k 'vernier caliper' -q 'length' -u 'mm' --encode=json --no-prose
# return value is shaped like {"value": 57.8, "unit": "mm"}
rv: {"value": 19.8, "unit": "mm"}
